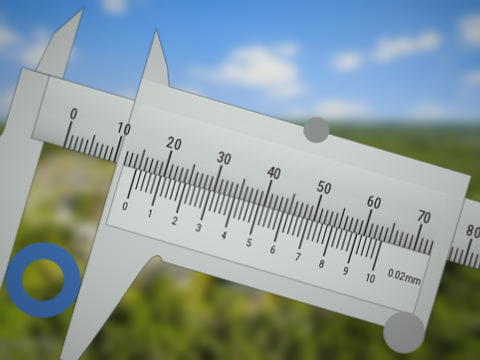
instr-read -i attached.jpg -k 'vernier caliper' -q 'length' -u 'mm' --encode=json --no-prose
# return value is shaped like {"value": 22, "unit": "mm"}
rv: {"value": 14.5, "unit": "mm"}
